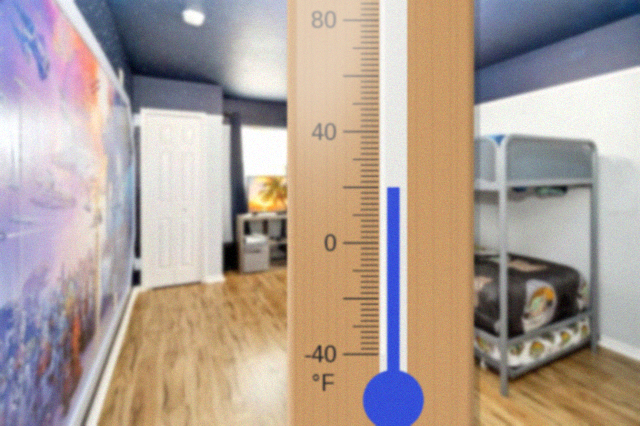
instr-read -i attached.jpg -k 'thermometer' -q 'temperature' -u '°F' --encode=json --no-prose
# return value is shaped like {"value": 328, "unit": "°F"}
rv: {"value": 20, "unit": "°F"}
